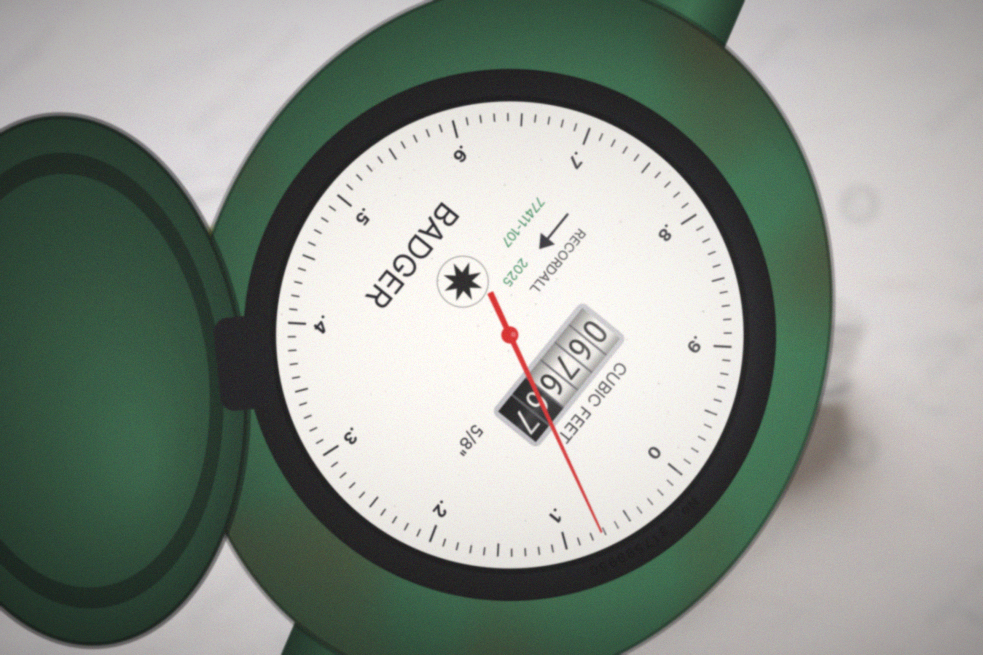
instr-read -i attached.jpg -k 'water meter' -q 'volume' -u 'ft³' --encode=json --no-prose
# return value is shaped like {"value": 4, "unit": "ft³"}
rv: {"value": 67667.07, "unit": "ft³"}
